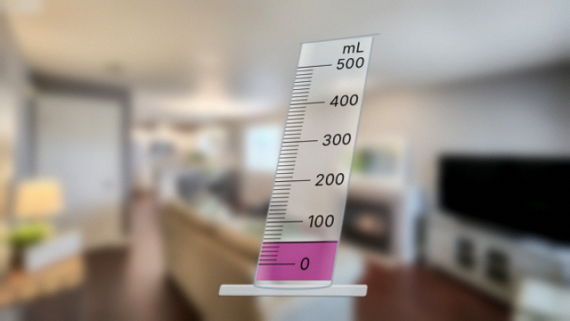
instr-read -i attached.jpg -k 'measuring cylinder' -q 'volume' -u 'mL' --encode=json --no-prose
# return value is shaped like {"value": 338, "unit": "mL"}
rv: {"value": 50, "unit": "mL"}
